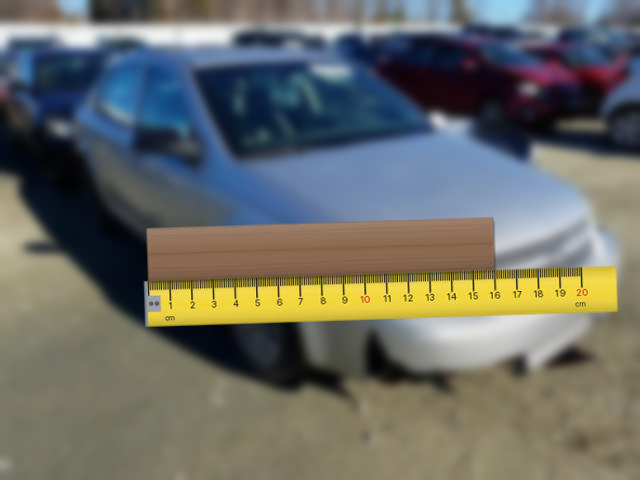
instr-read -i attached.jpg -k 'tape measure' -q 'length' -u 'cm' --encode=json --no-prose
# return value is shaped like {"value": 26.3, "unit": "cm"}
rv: {"value": 16, "unit": "cm"}
